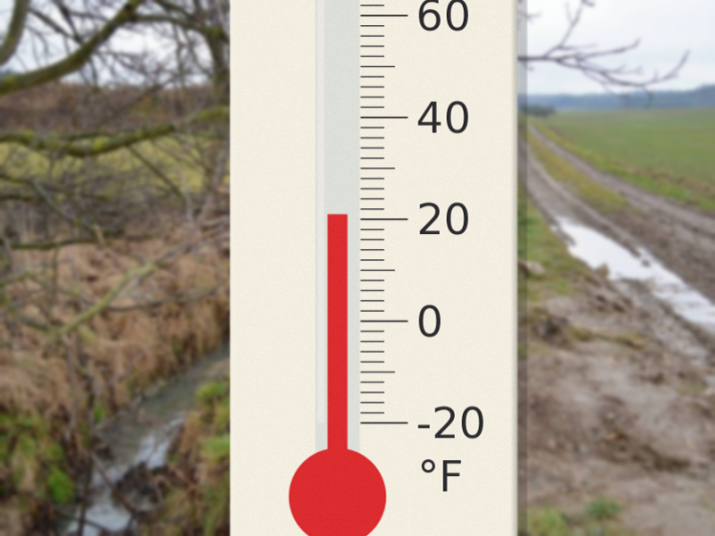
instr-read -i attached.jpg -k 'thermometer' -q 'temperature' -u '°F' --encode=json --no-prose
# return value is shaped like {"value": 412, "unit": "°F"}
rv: {"value": 21, "unit": "°F"}
